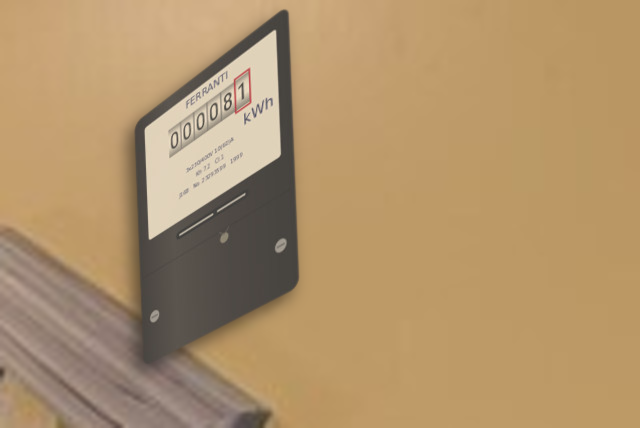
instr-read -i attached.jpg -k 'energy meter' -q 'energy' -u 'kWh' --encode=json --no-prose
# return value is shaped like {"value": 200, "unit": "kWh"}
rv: {"value": 8.1, "unit": "kWh"}
